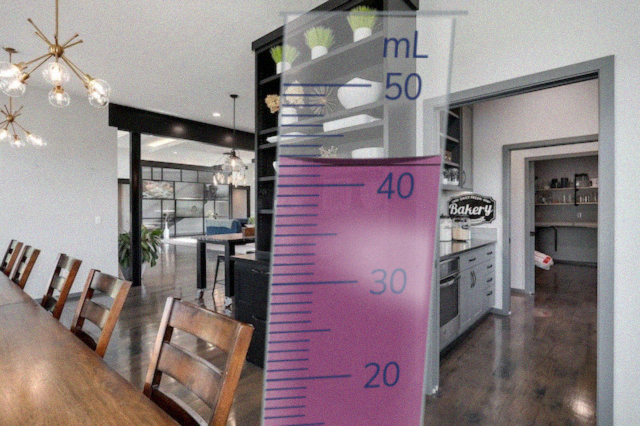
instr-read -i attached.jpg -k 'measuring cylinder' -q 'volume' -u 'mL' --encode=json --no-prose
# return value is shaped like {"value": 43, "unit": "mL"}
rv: {"value": 42, "unit": "mL"}
